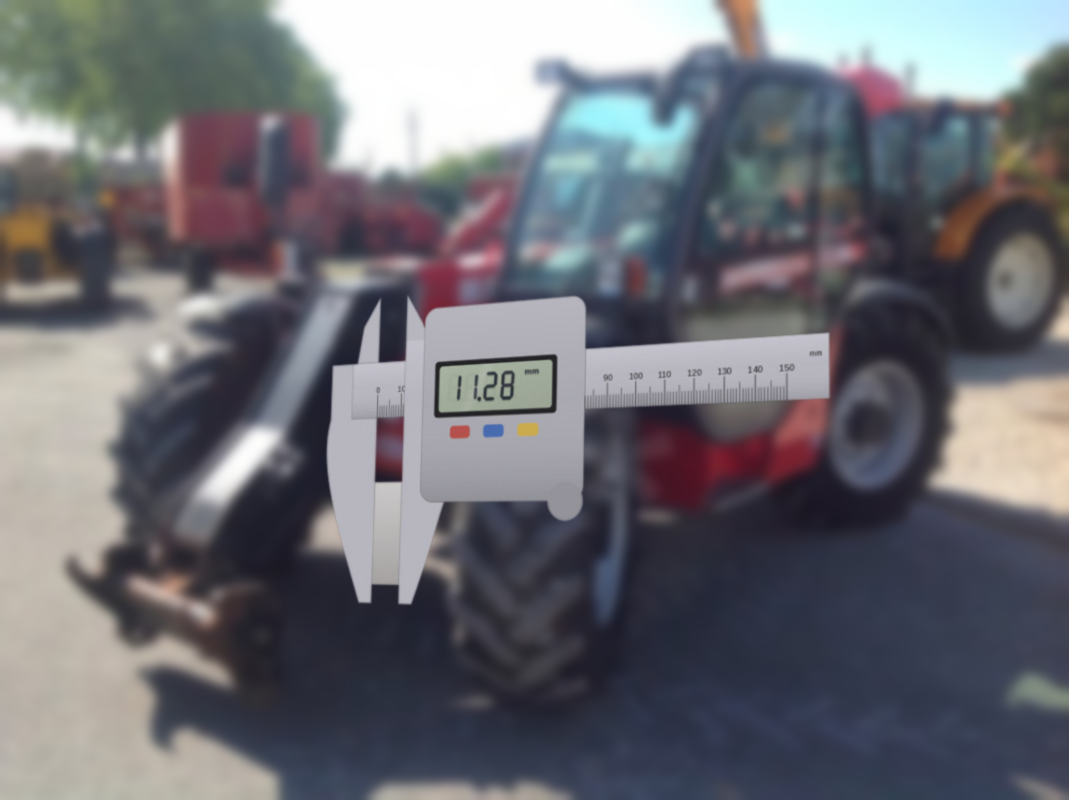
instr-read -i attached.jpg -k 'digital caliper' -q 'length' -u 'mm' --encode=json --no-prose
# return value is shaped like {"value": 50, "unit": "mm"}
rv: {"value": 11.28, "unit": "mm"}
